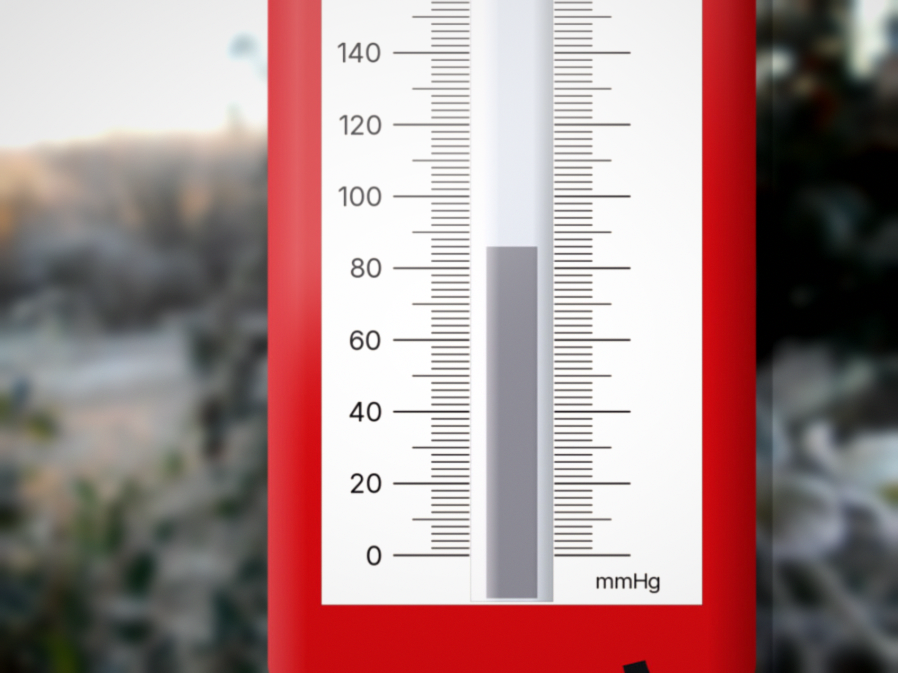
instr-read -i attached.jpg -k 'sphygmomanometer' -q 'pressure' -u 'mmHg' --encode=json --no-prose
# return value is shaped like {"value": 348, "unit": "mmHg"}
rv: {"value": 86, "unit": "mmHg"}
